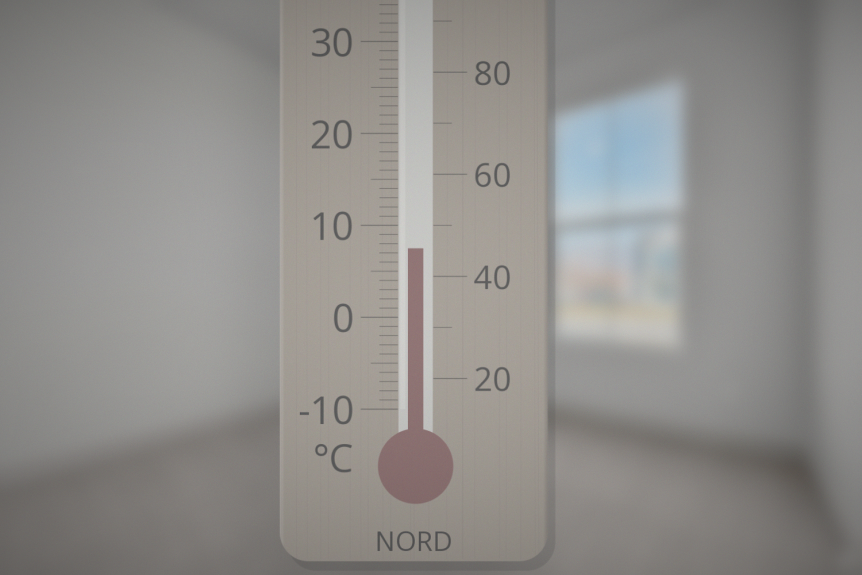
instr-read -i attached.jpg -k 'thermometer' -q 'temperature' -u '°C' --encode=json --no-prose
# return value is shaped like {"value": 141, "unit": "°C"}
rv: {"value": 7.5, "unit": "°C"}
